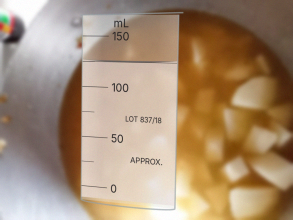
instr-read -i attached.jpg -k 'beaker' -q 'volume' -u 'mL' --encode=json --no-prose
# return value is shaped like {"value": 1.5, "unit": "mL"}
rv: {"value": 125, "unit": "mL"}
